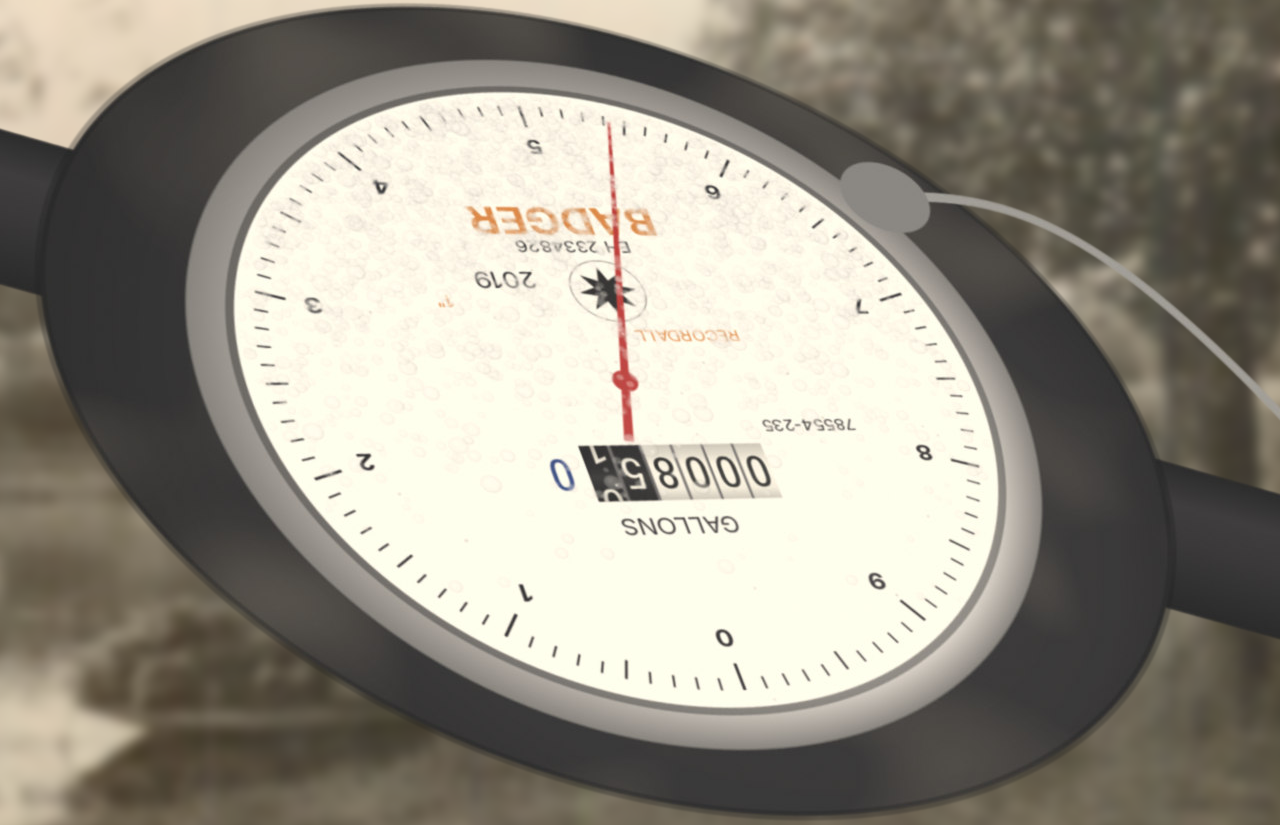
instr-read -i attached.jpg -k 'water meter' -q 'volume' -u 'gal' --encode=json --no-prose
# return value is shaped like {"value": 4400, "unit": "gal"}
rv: {"value": 8505.4, "unit": "gal"}
